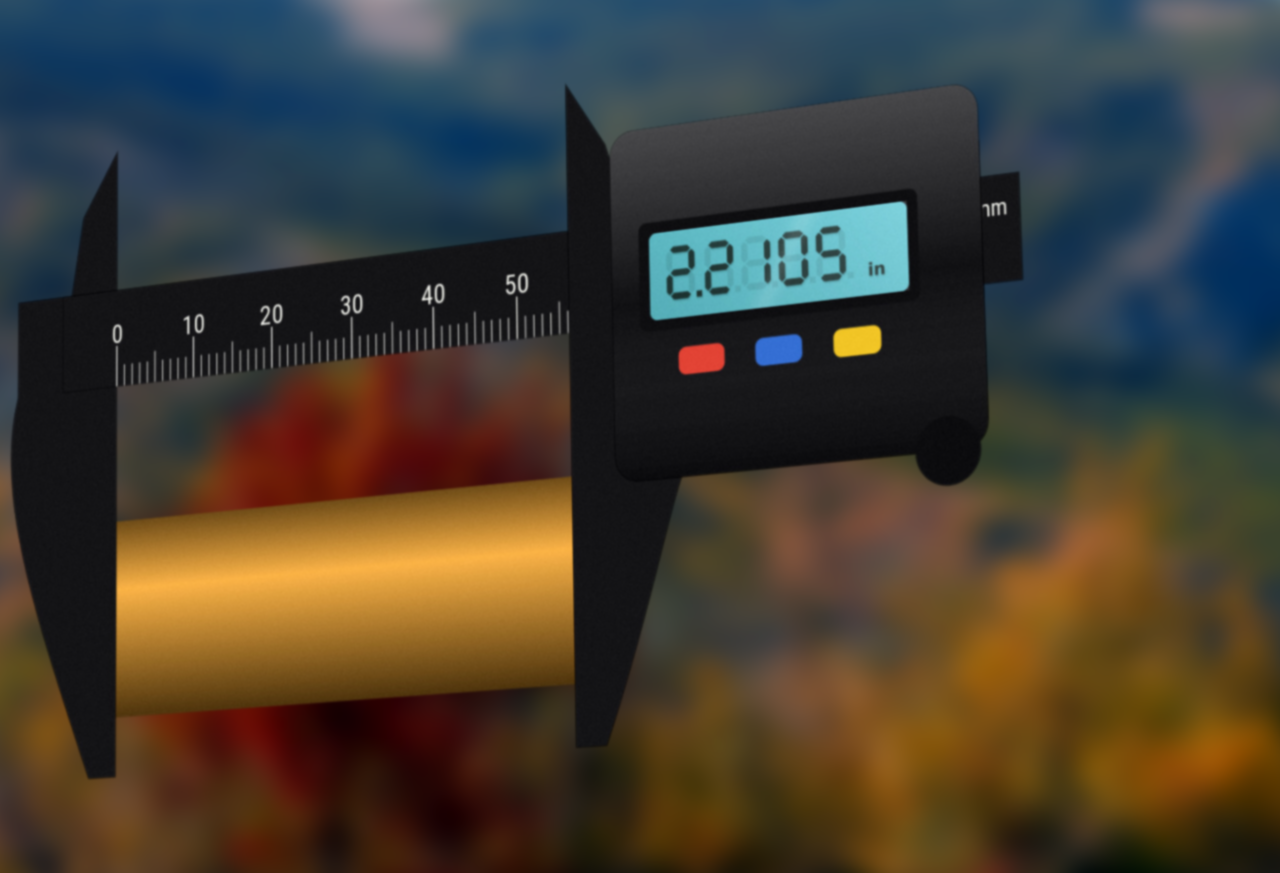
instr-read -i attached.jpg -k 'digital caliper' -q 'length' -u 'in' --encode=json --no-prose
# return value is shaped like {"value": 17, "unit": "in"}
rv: {"value": 2.2105, "unit": "in"}
